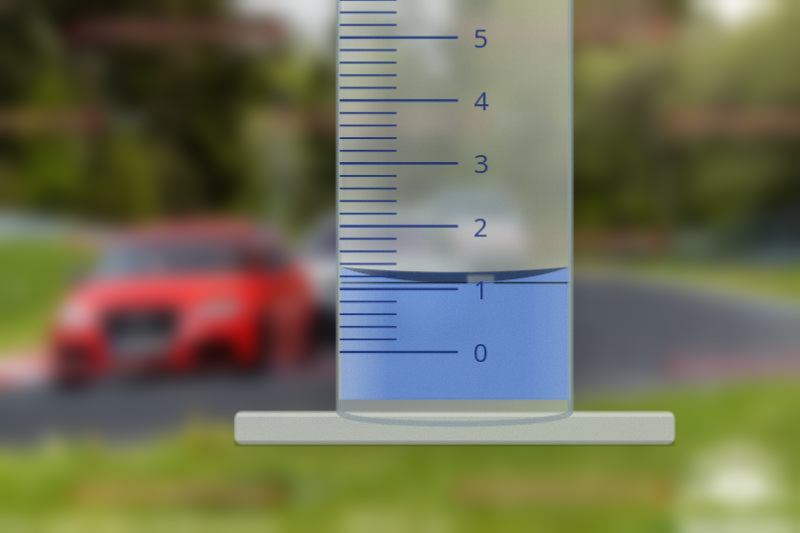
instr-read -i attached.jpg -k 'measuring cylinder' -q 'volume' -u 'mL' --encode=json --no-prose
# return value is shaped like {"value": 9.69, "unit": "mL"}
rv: {"value": 1.1, "unit": "mL"}
